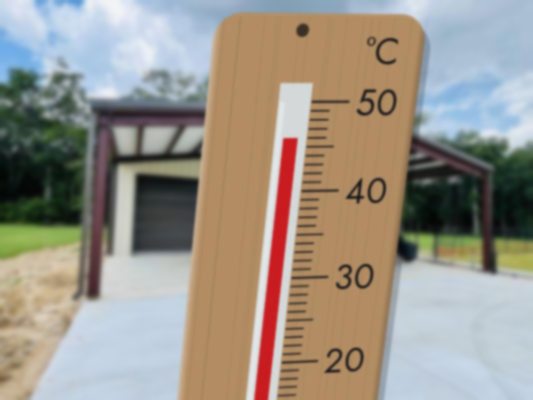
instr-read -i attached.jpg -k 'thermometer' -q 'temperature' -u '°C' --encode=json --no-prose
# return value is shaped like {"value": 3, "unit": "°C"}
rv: {"value": 46, "unit": "°C"}
